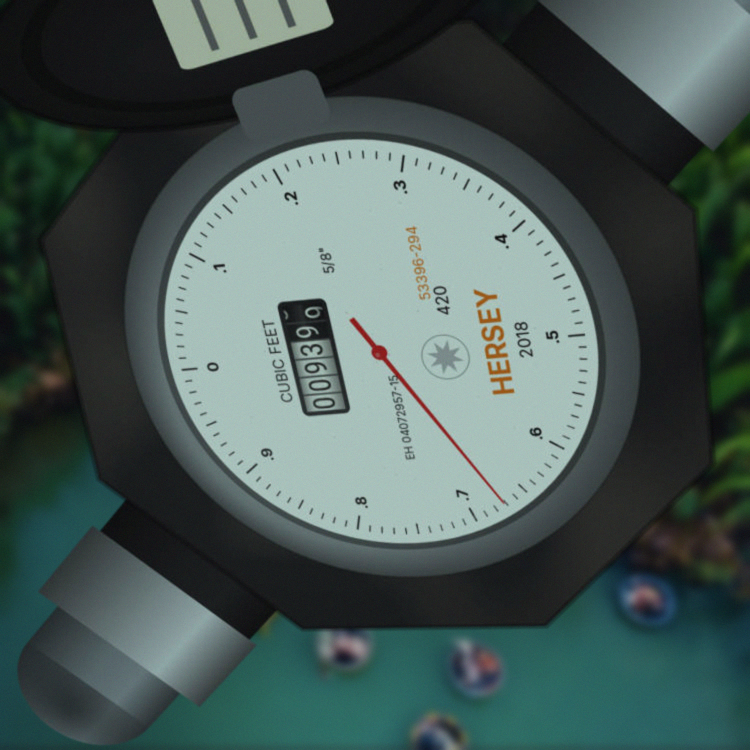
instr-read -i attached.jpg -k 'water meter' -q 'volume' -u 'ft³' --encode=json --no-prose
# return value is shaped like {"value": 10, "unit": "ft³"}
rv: {"value": 9398.67, "unit": "ft³"}
